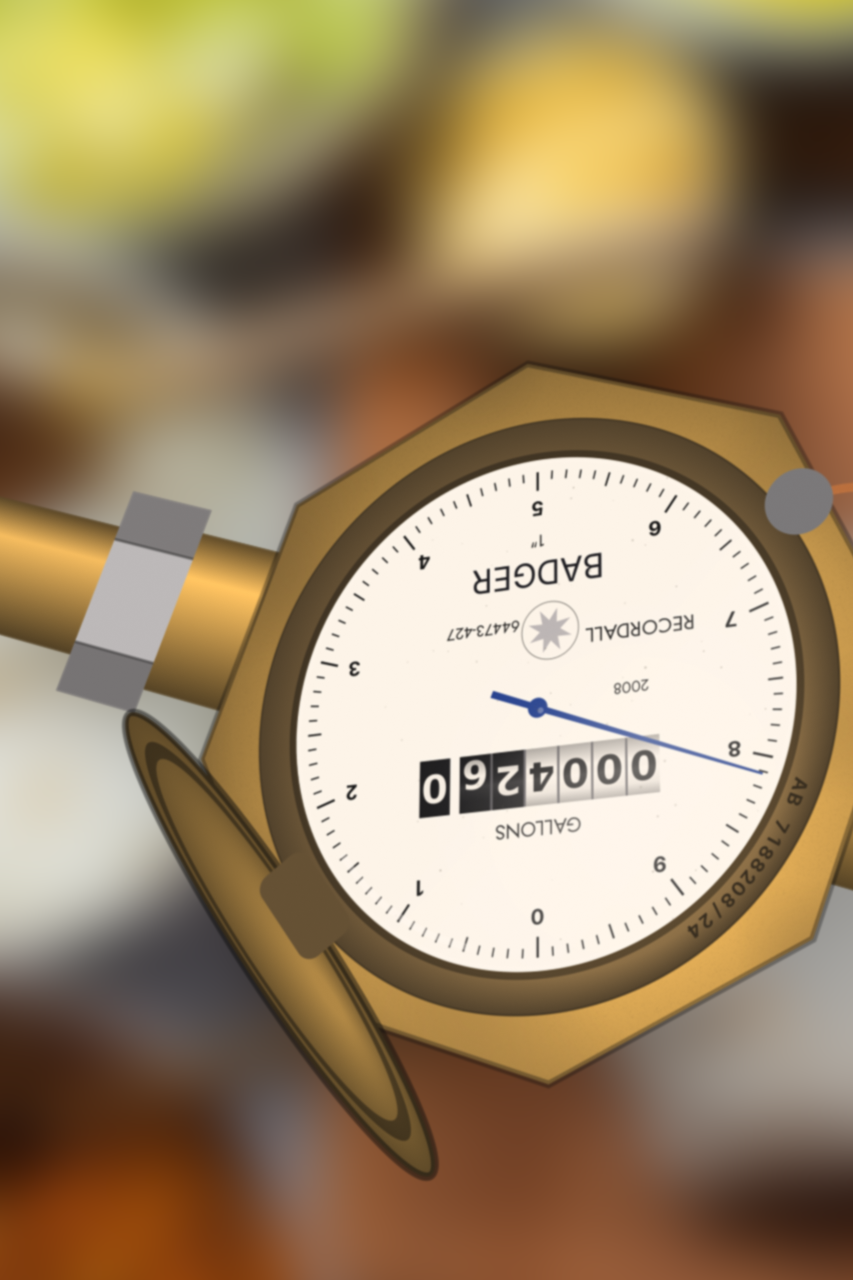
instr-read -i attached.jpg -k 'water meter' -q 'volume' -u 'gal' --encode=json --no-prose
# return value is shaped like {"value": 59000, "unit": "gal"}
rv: {"value": 4258.1, "unit": "gal"}
